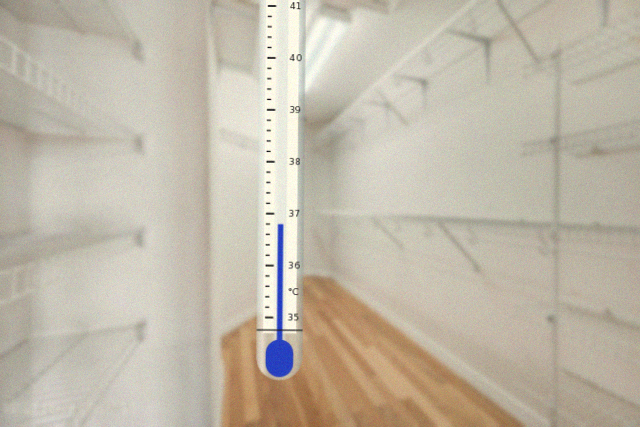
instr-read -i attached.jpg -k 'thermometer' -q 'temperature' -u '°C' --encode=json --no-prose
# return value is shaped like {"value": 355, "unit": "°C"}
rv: {"value": 36.8, "unit": "°C"}
